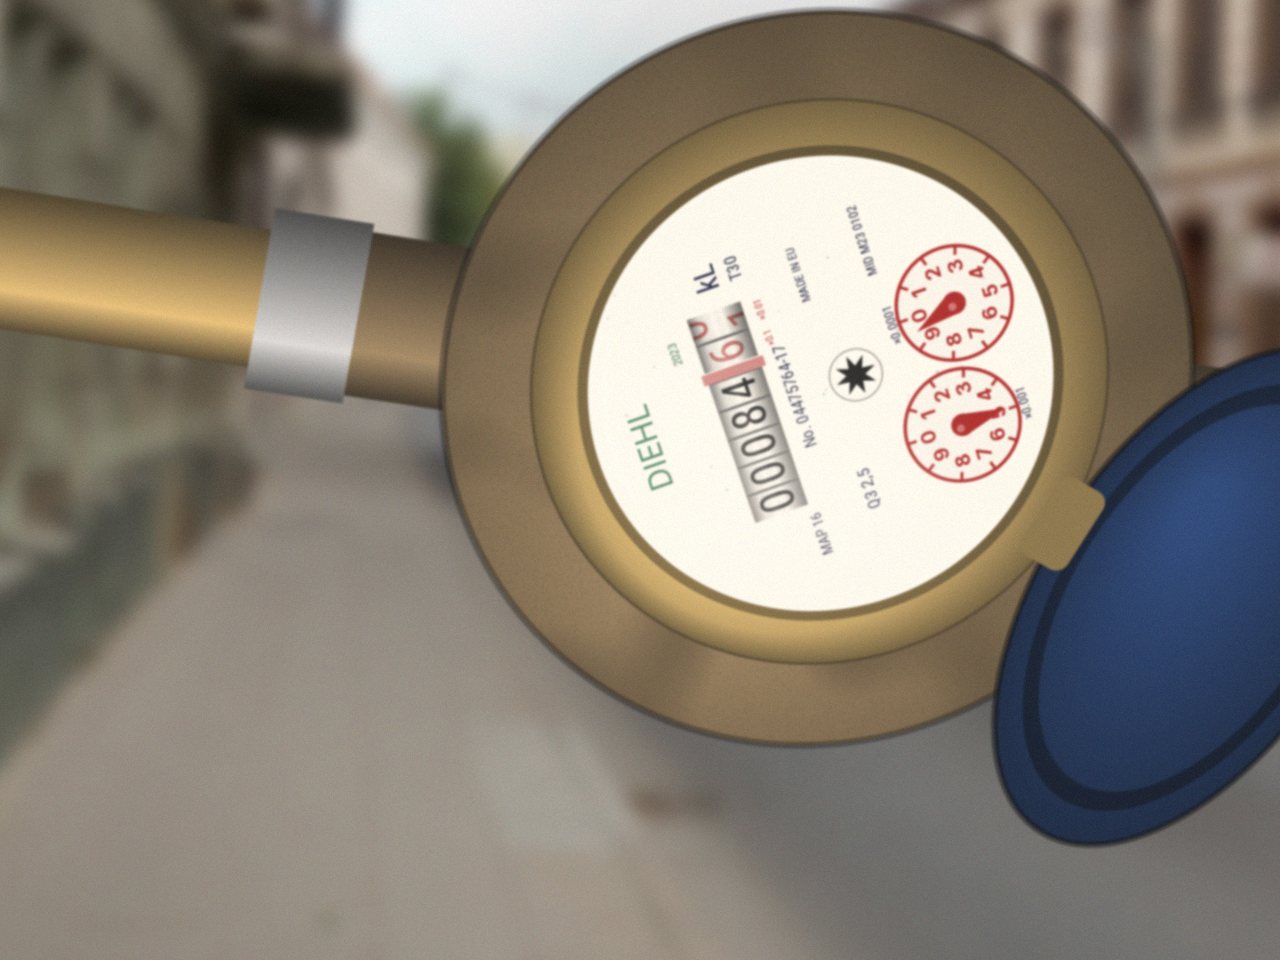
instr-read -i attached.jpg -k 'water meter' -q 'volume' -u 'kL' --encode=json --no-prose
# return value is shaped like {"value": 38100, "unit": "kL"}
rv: {"value": 84.6049, "unit": "kL"}
